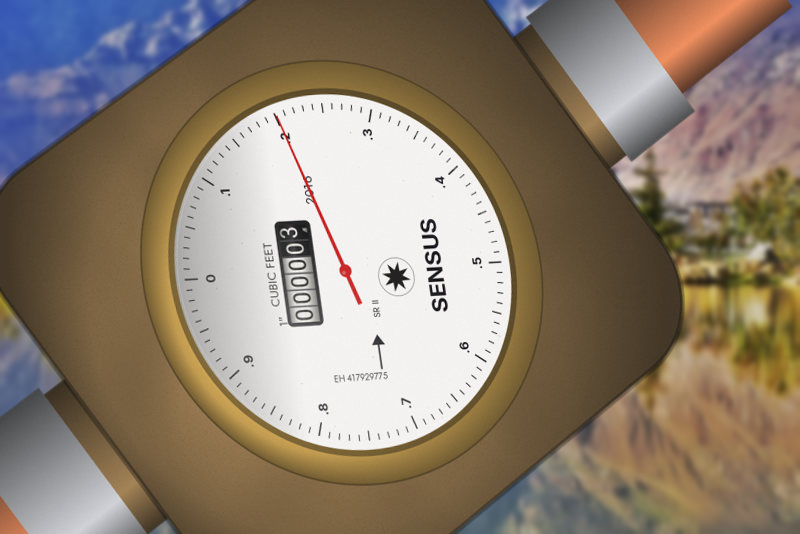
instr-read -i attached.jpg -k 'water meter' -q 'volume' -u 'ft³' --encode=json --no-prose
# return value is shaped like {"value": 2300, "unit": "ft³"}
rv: {"value": 3.20, "unit": "ft³"}
